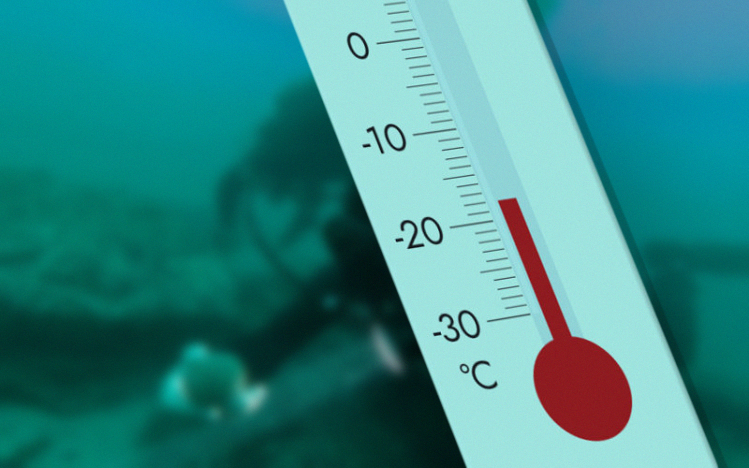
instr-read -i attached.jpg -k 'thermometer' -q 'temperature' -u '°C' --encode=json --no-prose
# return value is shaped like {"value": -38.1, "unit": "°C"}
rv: {"value": -18, "unit": "°C"}
